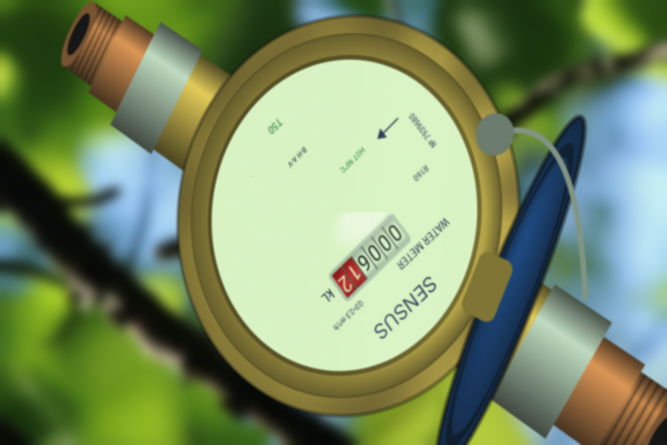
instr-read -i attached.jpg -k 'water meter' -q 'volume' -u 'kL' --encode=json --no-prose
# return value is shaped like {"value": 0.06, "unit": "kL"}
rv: {"value": 6.12, "unit": "kL"}
